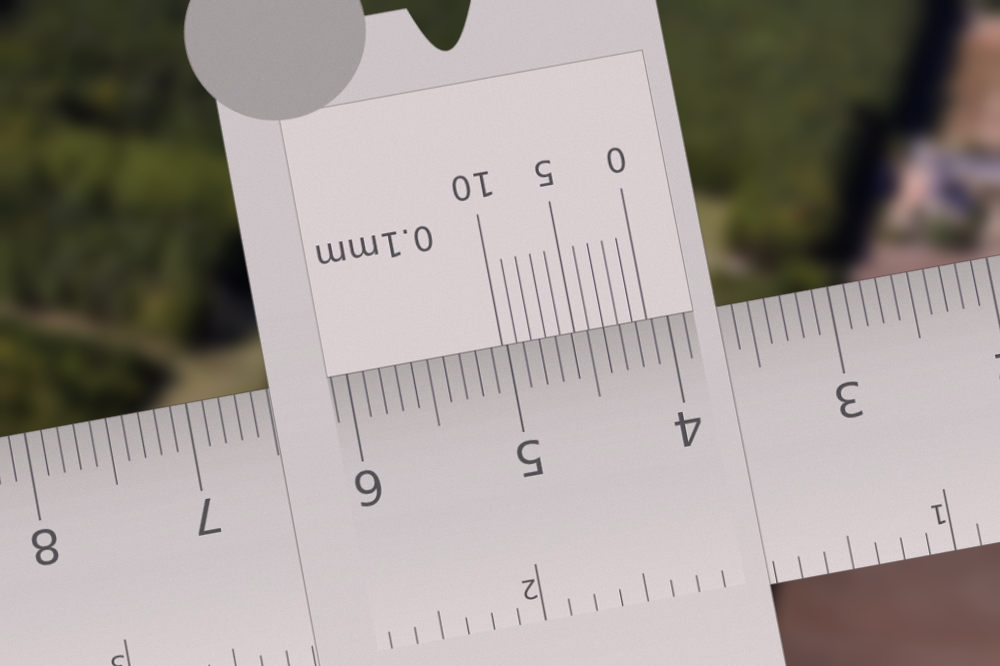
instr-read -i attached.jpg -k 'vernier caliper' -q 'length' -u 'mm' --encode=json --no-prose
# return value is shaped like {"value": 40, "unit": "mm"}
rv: {"value": 41.3, "unit": "mm"}
